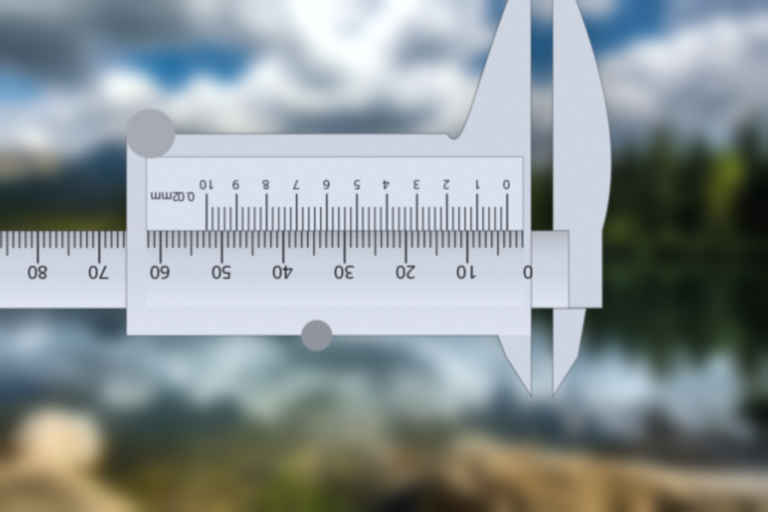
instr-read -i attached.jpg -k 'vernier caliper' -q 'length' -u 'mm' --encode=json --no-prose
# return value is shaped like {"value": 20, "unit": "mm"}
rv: {"value": 3.5, "unit": "mm"}
